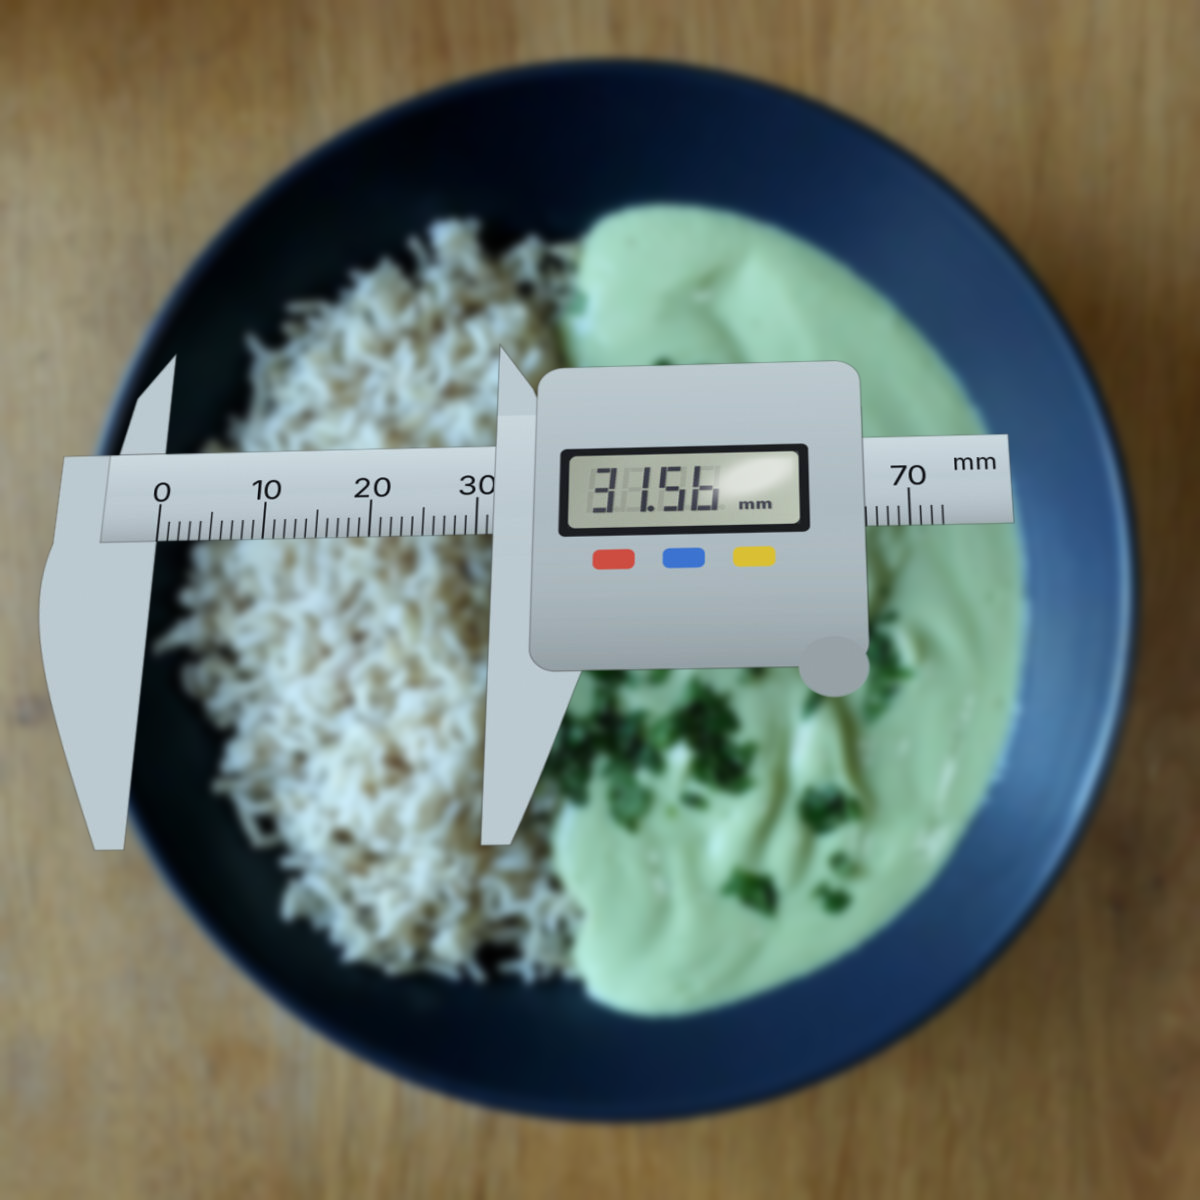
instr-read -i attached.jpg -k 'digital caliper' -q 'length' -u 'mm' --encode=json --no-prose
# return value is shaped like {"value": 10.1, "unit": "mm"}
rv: {"value": 31.56, "unit": "mm"}
